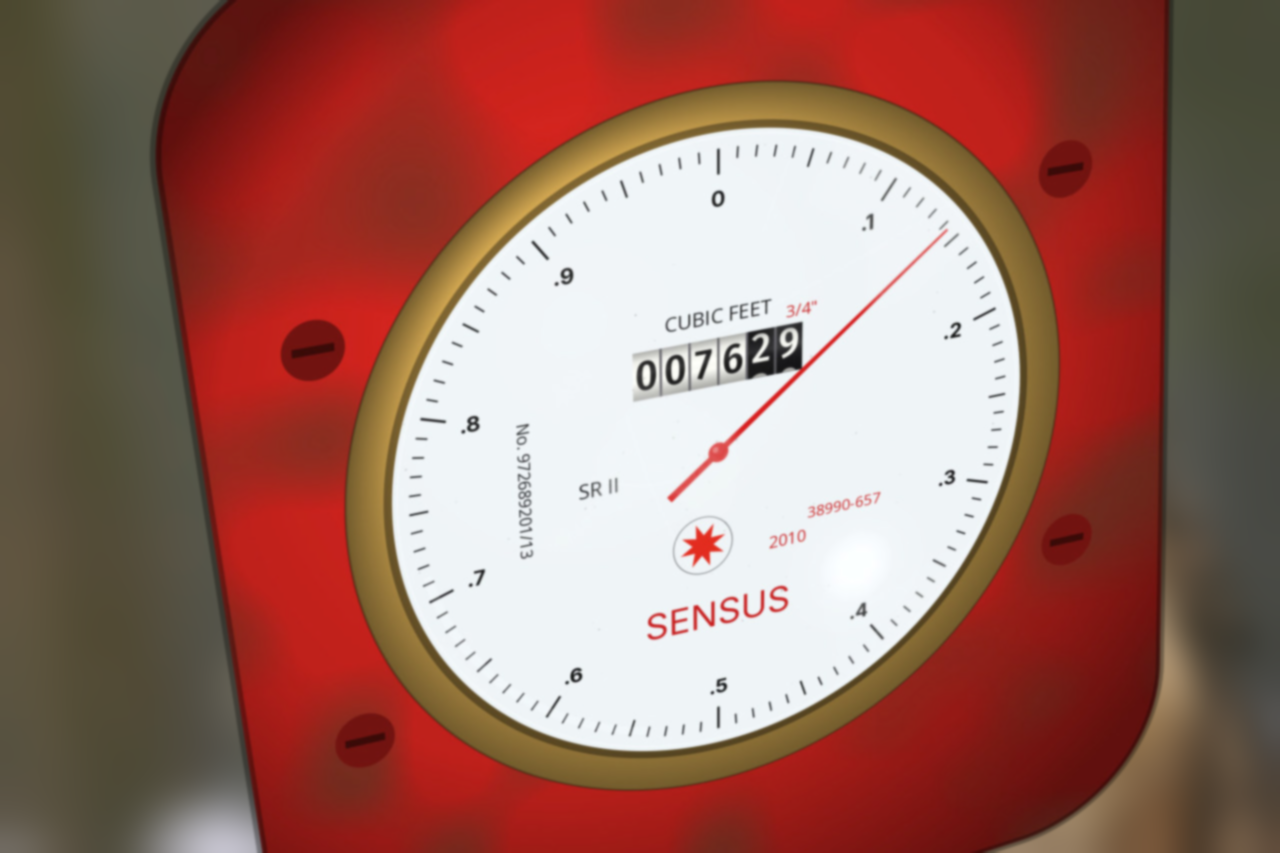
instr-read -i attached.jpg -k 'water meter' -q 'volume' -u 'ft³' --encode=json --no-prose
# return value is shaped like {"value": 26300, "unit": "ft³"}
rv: {"value": 7629.14, "unit": "ft³"}
